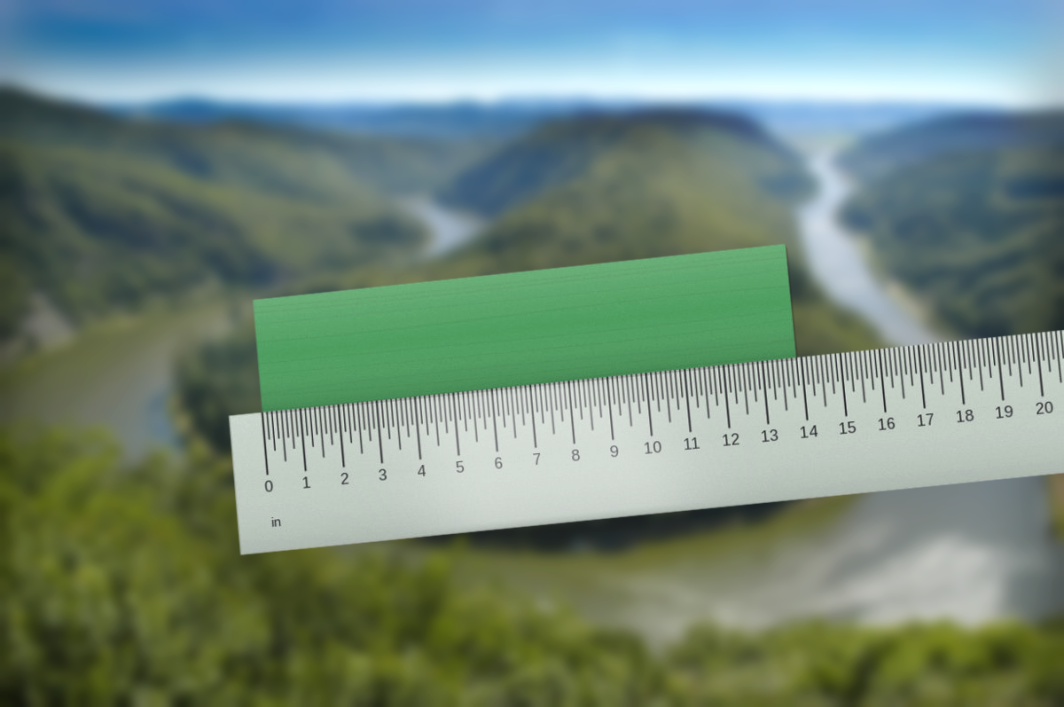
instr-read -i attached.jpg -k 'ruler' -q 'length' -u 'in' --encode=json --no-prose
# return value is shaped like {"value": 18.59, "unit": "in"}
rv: {"value": 13.875, "unit": "in"}
